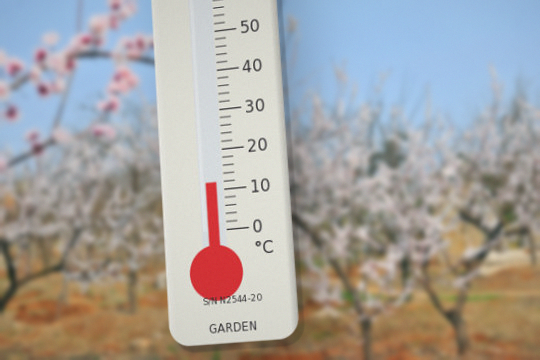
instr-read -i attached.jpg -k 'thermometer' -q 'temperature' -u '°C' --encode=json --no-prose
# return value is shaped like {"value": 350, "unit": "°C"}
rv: {"value": 12, "unit": "°C"}
